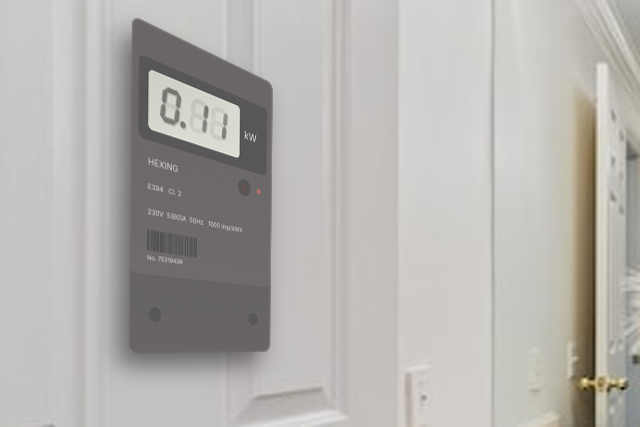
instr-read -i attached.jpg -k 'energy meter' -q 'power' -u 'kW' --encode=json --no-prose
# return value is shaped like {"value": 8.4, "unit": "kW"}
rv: {"value": 0.11, "unit": "kW"}
